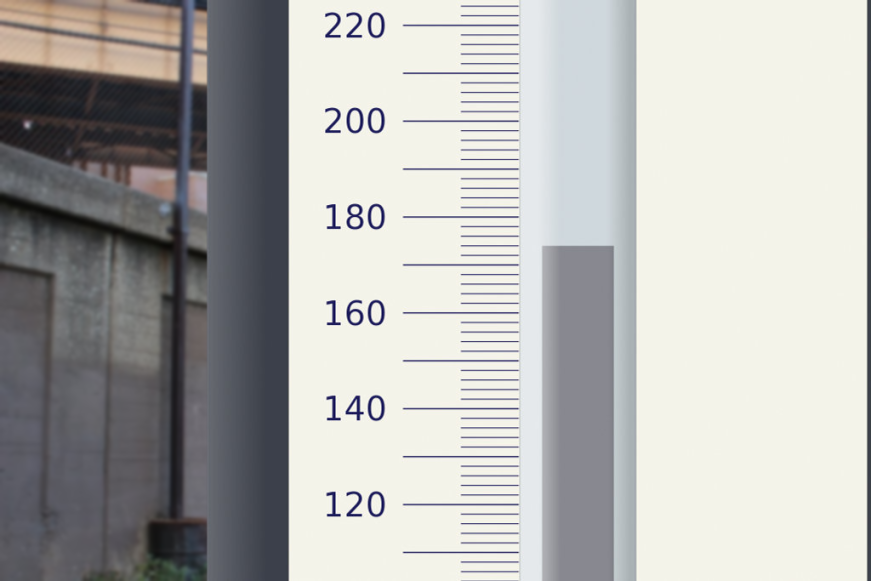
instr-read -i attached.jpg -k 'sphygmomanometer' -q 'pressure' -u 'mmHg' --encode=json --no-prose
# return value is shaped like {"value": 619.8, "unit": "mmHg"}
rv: {"value": 174, "unit": "mmHg"}
